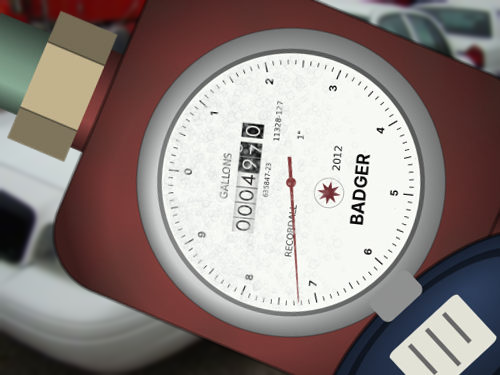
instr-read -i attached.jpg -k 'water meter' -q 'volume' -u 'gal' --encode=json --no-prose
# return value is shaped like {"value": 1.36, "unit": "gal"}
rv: {"value": 4967.2, "unit": "gal"}
